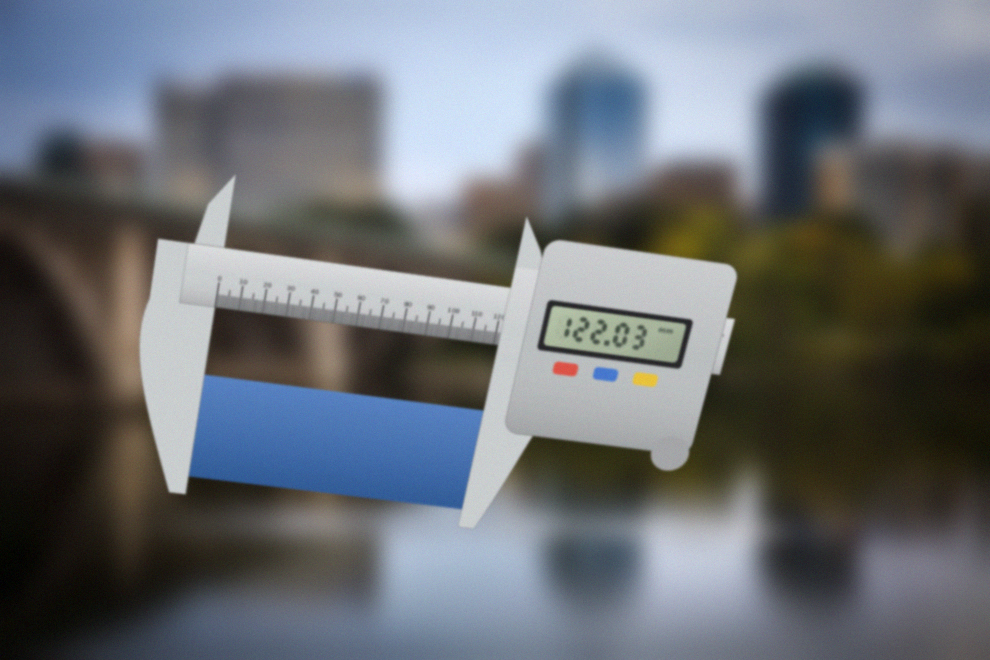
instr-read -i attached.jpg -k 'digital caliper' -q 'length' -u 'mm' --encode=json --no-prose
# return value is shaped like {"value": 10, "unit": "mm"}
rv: {"value": 122.03, "unit": "mm"}
